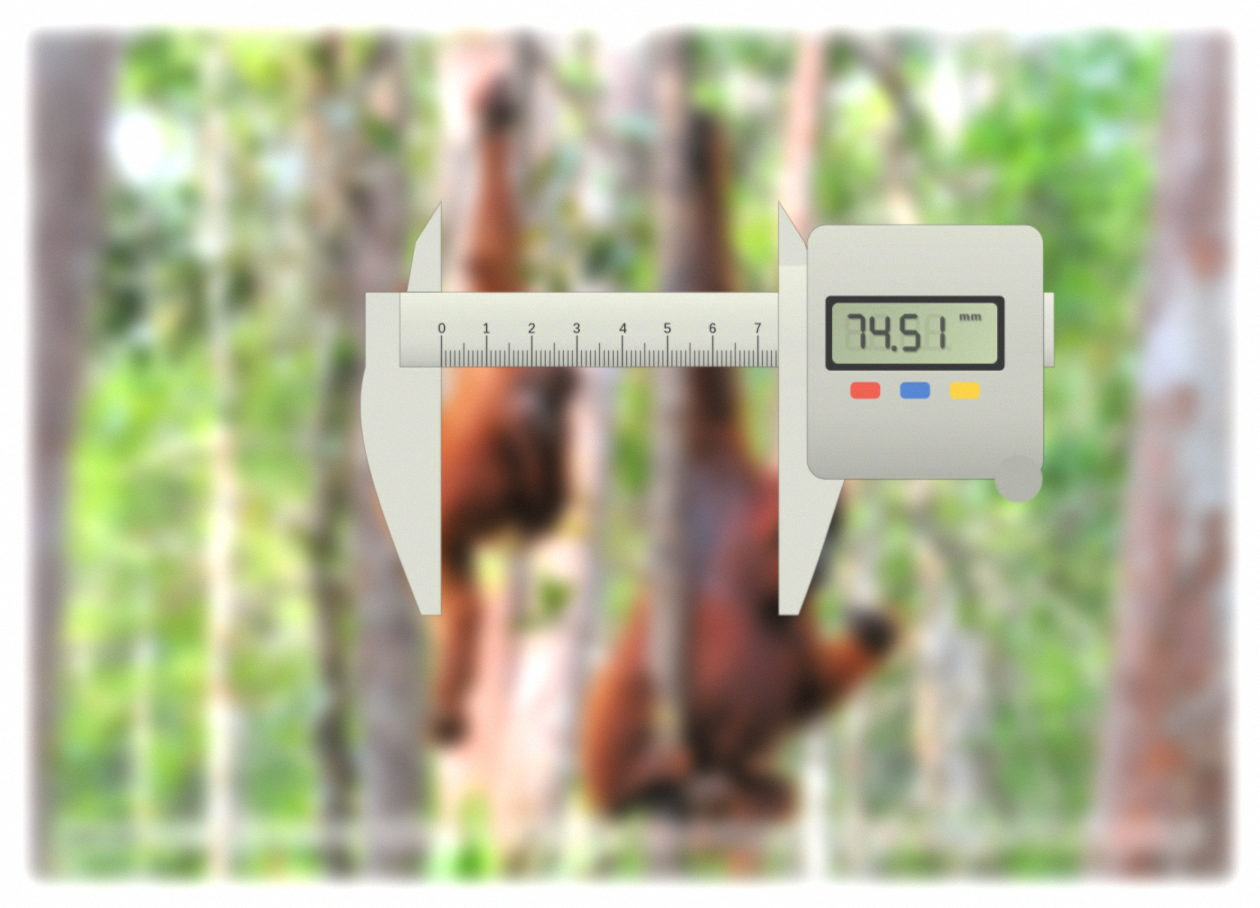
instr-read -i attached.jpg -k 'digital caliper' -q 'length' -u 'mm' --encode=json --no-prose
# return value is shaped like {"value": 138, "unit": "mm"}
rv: {"value": 74.51, "unit": "mm"}
